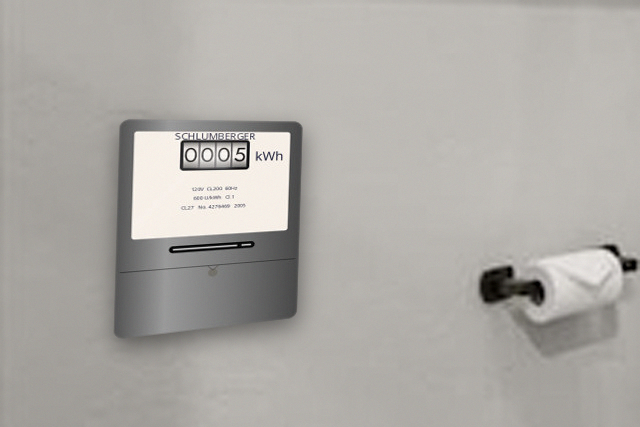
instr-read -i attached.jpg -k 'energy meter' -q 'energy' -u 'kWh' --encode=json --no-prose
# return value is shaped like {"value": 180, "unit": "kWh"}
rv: {"value": 5, "unit": "kWh"}
